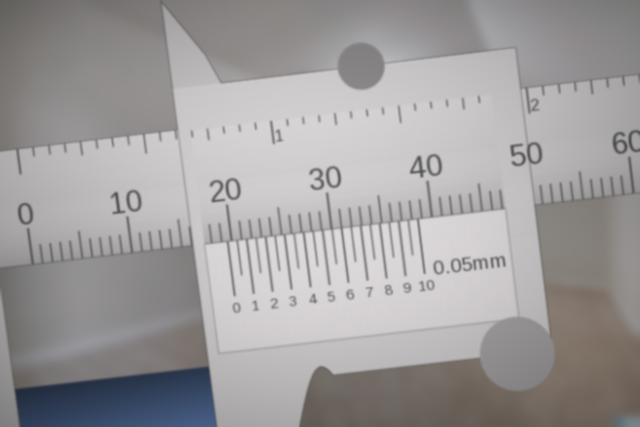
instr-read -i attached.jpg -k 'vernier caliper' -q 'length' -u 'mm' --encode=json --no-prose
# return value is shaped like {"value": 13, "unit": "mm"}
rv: {"value": 19.6, "unit": "mm"}
